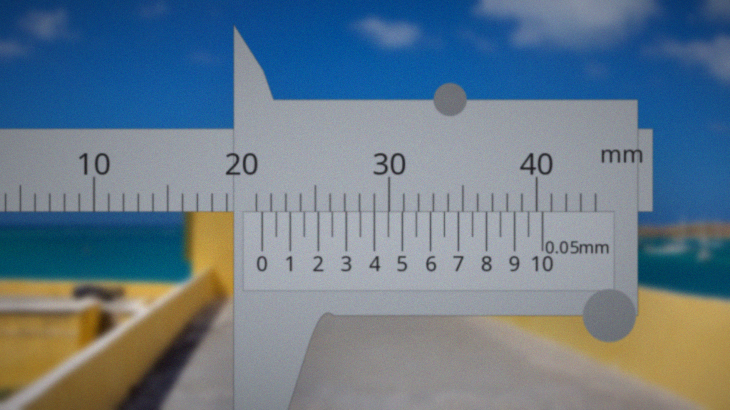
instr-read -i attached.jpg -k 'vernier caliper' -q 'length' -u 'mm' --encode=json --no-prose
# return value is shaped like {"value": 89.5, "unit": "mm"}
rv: {"value": 21.4, "unit": "mm"}
